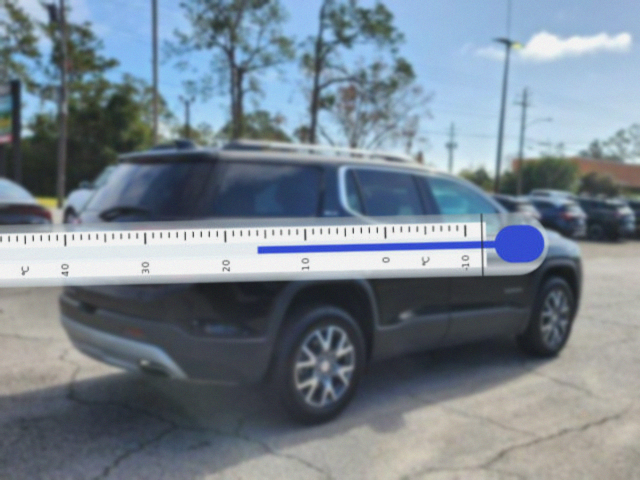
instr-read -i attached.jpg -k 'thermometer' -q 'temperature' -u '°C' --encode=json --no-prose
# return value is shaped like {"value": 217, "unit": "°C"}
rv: {"value": 16, "unit": "°C"}
